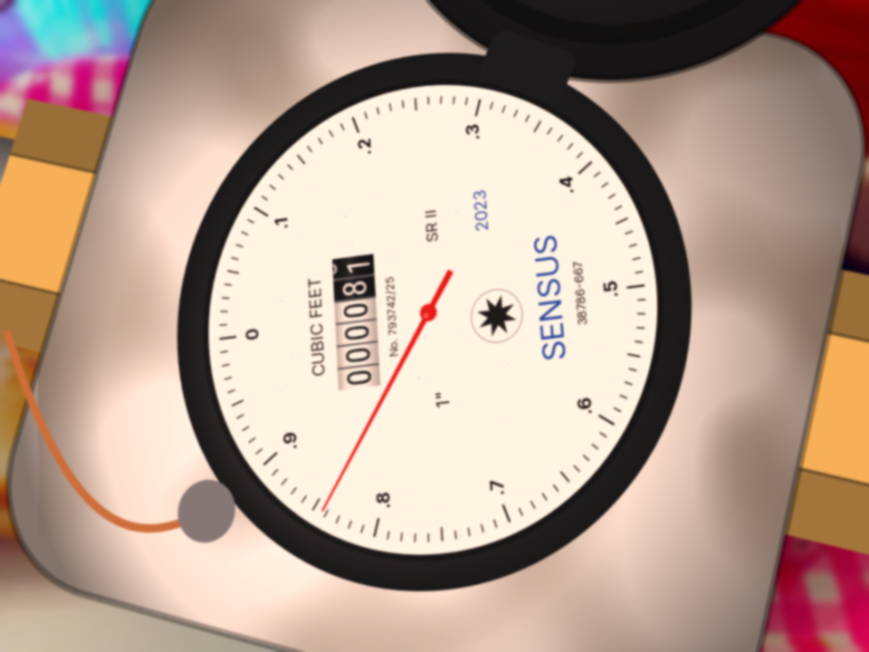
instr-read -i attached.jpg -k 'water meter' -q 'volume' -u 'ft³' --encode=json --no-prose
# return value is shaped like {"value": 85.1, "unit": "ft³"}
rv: {"value": 80.84, "unit": "ft³"}
